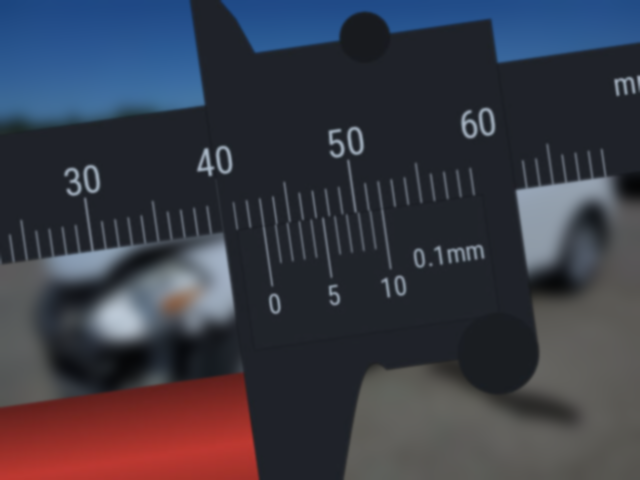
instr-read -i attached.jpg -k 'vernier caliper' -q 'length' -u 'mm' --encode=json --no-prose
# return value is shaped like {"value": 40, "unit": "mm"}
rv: {"value": 43.0, "unit": "mm"}
